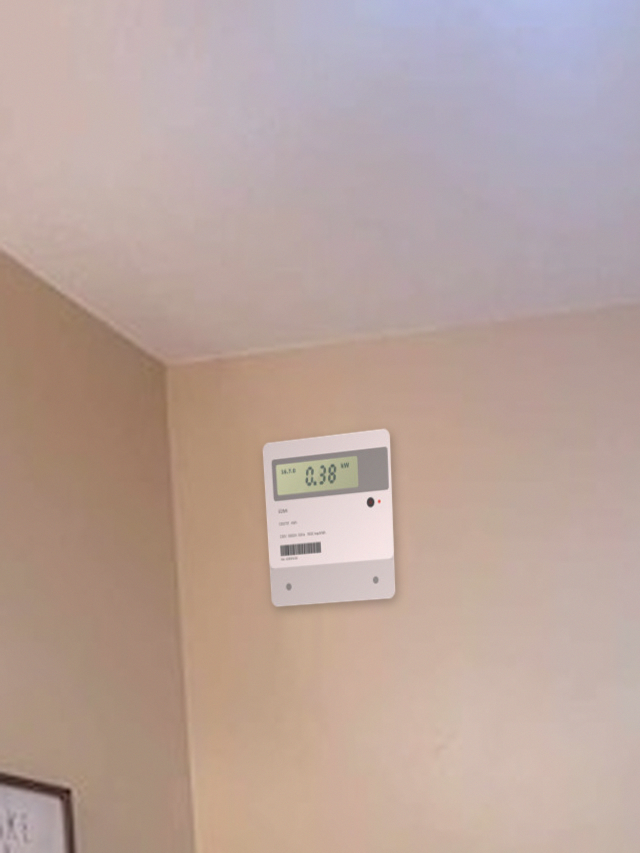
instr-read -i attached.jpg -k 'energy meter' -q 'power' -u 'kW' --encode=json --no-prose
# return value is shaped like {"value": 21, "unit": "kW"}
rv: {"value": 0.38, "unit": "kW"}
